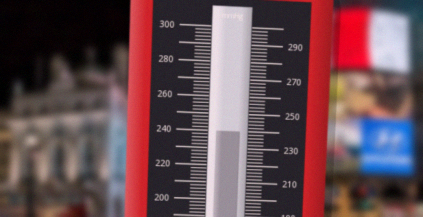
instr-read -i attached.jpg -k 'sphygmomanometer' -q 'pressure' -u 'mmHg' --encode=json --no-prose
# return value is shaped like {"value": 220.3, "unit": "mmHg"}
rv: {"value": 240, "unit": "mmHg"}
